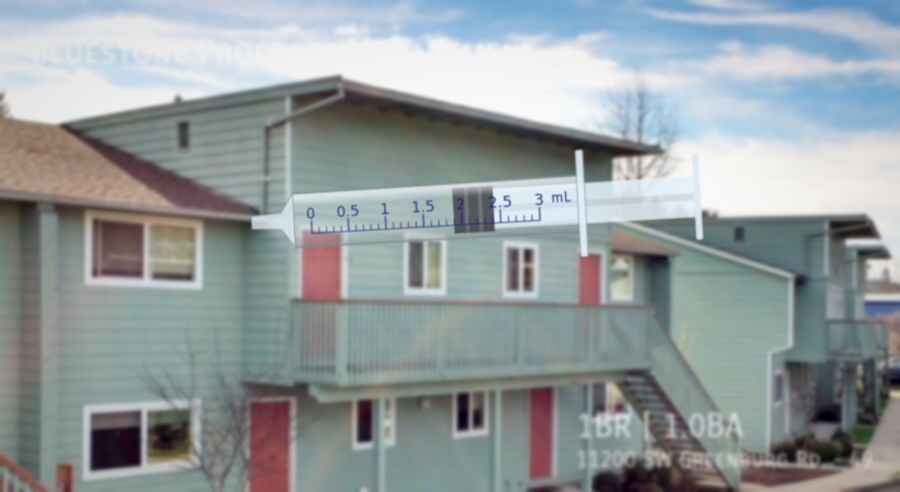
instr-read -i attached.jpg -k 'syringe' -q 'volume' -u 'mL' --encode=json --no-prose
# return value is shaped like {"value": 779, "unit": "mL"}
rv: {"value": 1.9, "unit": "mL"}
